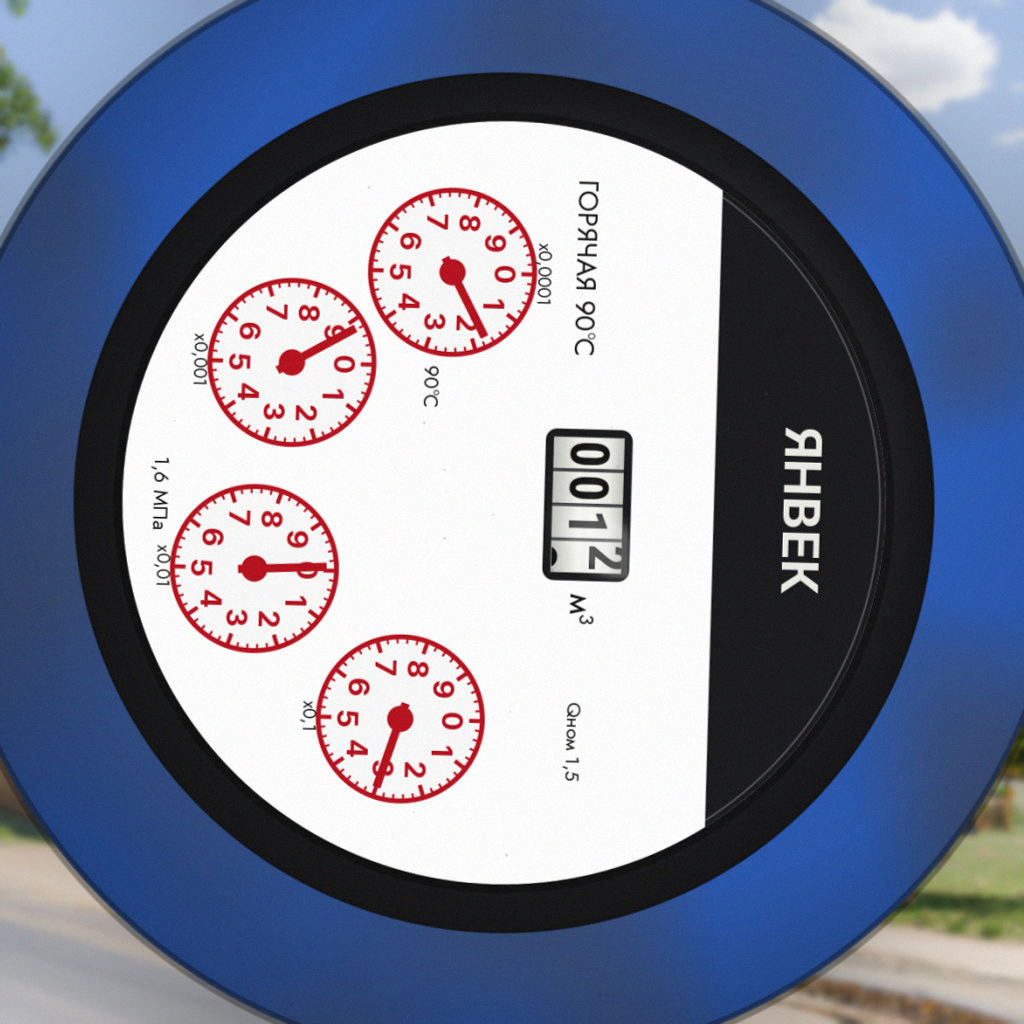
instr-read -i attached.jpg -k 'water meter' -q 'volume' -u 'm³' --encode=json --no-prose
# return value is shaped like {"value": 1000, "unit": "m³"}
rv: {"value": 12.2991, "unit": "m³"}
